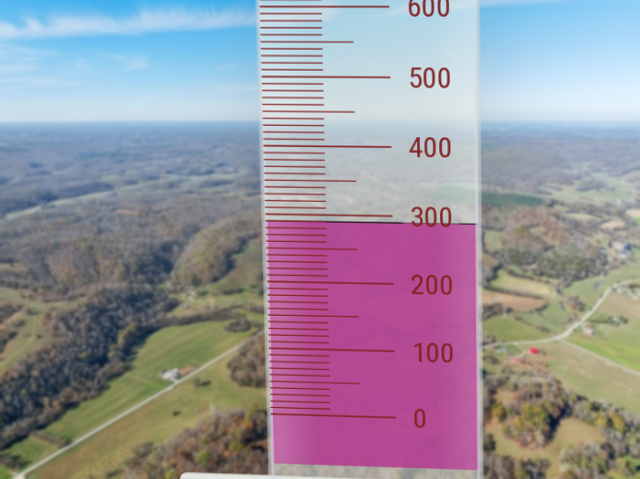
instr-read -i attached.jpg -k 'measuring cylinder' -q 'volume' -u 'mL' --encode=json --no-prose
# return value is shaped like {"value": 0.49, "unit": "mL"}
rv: {"value": 290, "unit": "mL"}
